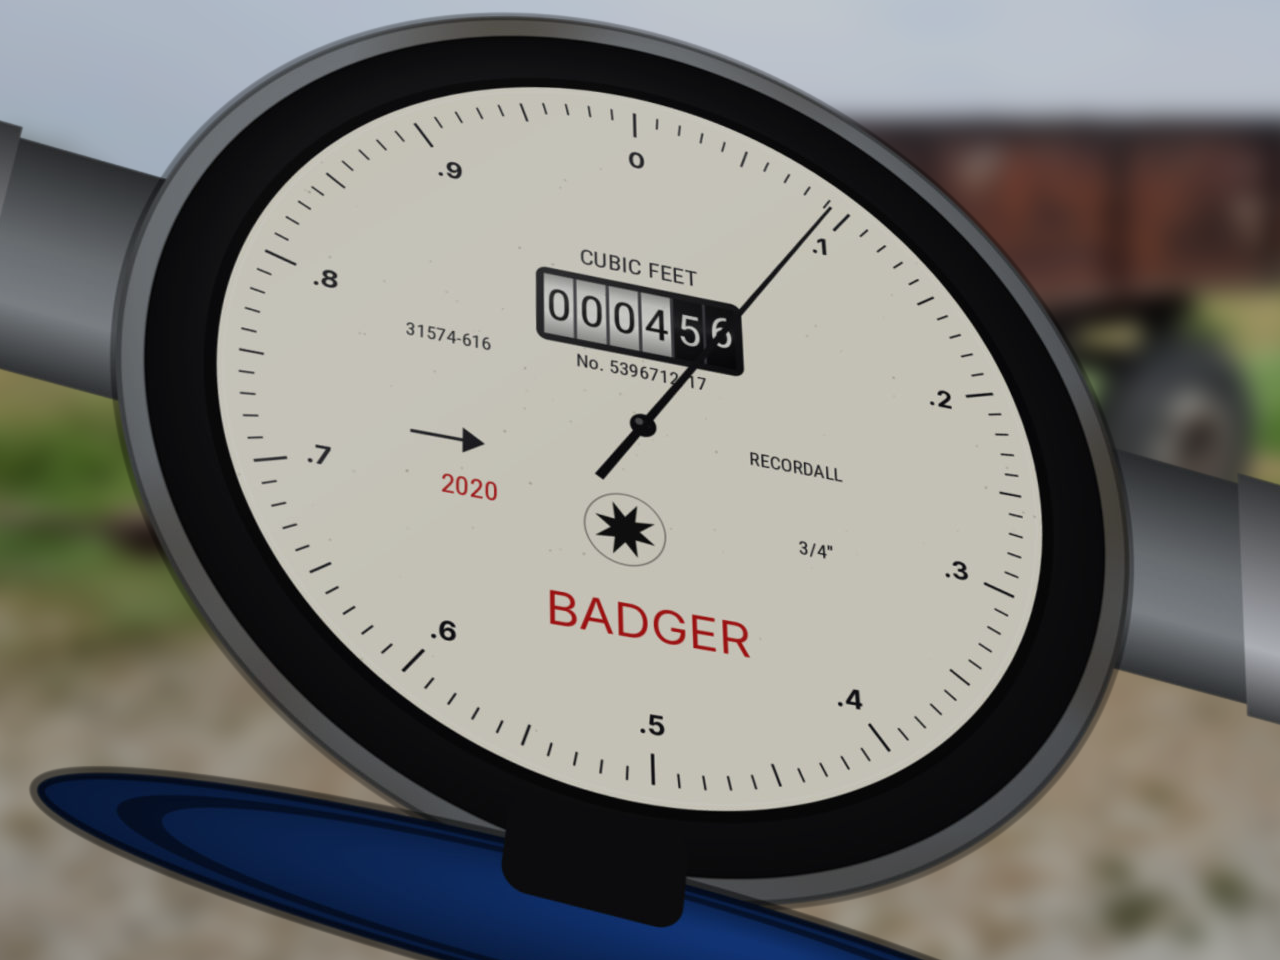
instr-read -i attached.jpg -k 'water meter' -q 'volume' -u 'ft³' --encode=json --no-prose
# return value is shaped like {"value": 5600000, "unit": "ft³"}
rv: {"value": 456.09, "unit": "ft³"}
